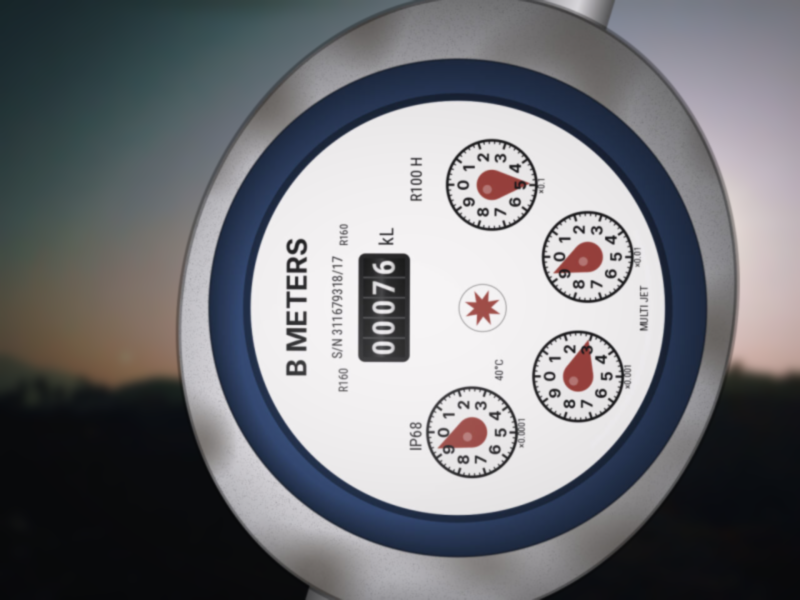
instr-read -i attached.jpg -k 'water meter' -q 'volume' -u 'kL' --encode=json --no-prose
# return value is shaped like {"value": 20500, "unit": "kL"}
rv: {"value": 76.4929, "unit": "kL"}
